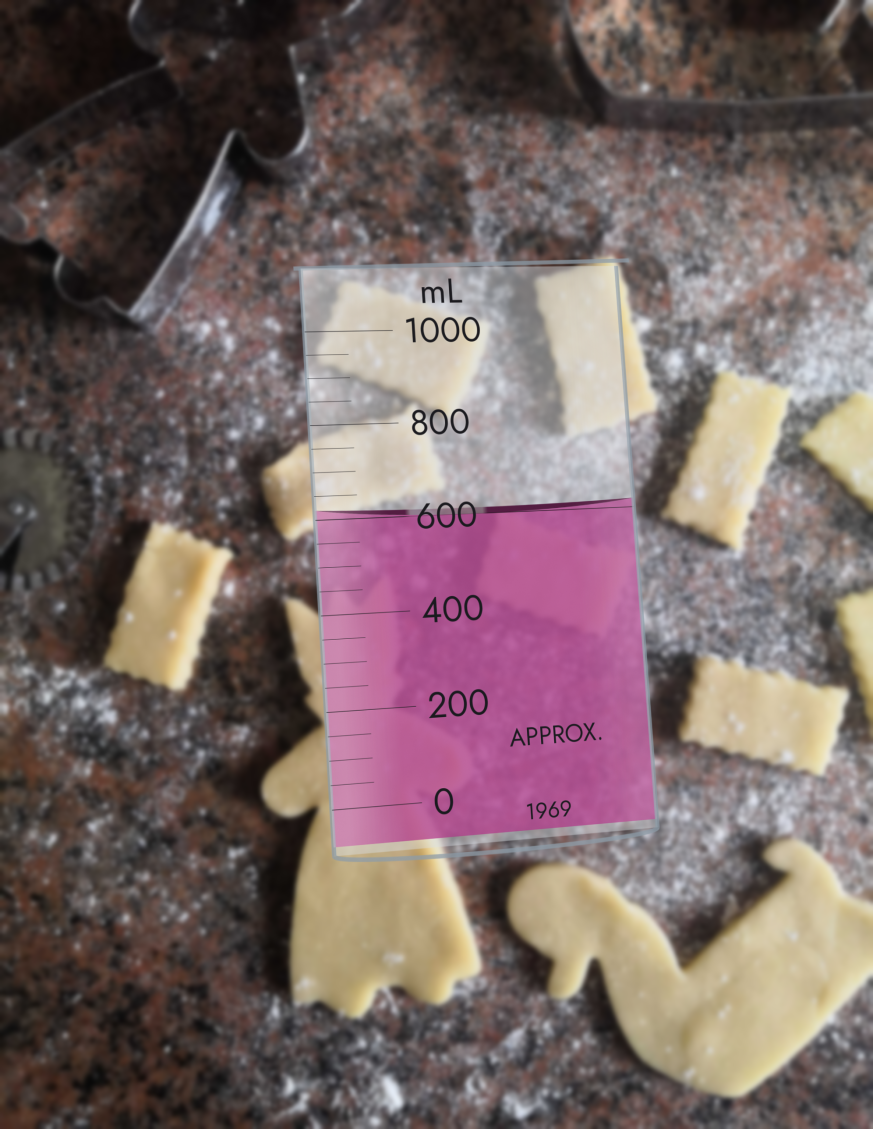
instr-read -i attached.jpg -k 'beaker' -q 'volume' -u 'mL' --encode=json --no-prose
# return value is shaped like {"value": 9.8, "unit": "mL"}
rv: {"value": 600, "unit": "mL"}
